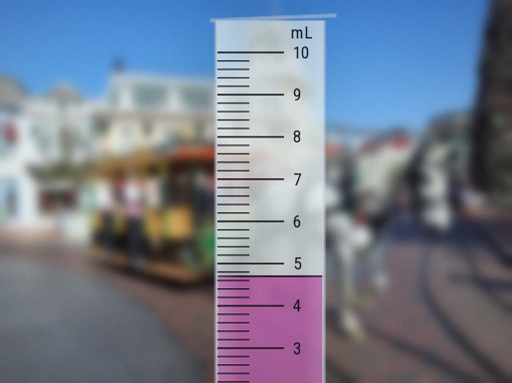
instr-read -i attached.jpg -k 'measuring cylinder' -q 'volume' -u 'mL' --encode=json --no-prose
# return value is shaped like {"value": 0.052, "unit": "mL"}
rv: {"value": 4.7, "unit": "mL"}
